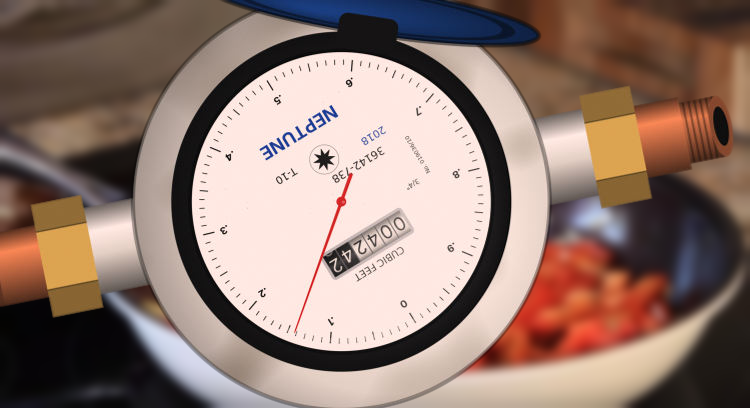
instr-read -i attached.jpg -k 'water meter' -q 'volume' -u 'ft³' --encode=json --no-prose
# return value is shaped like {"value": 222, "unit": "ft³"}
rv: {"value": 4242.14, "unit": "ft³"}
